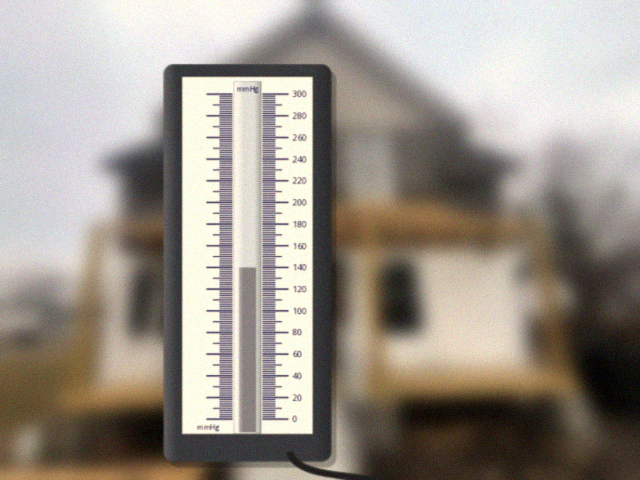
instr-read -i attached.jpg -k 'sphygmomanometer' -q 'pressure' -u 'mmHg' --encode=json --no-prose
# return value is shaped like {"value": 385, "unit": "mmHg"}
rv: {"value": 140, "unit": "mmHg"}
